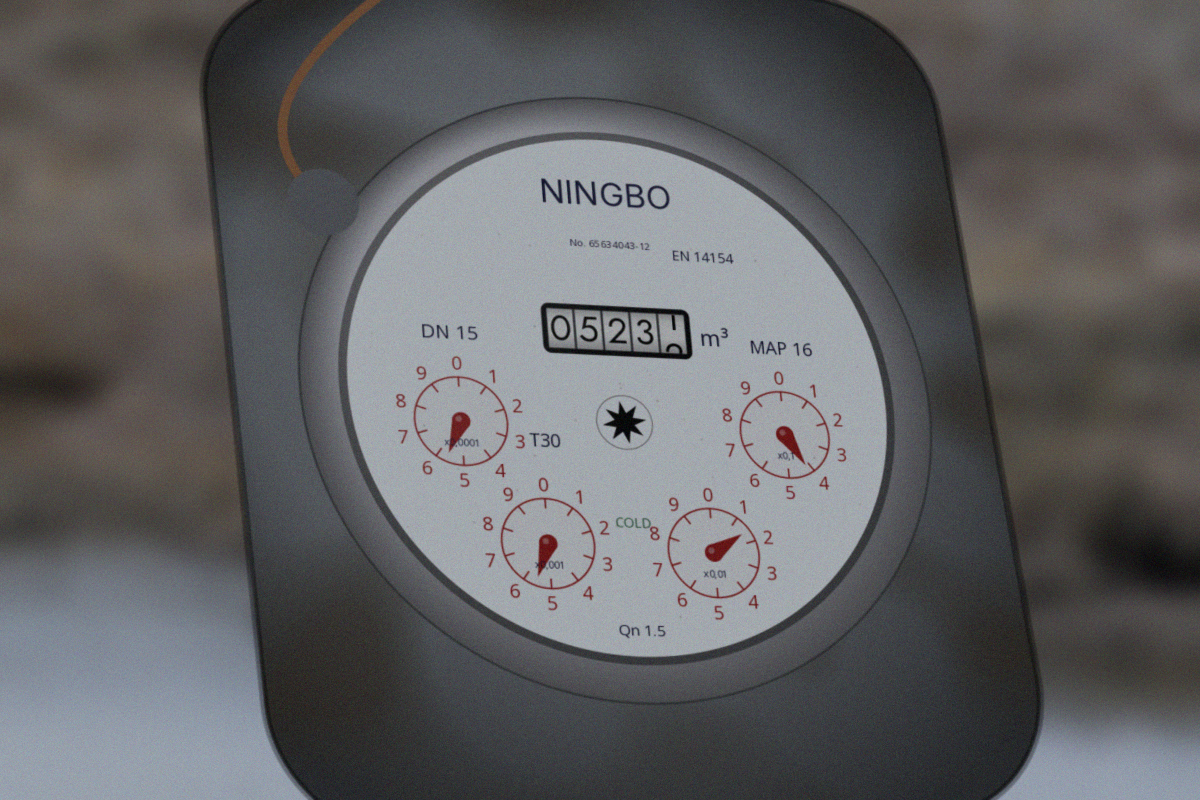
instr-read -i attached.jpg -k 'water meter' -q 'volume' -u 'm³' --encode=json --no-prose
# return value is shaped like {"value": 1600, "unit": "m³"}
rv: {"value": 5231.4155, "unit": "m³"}
